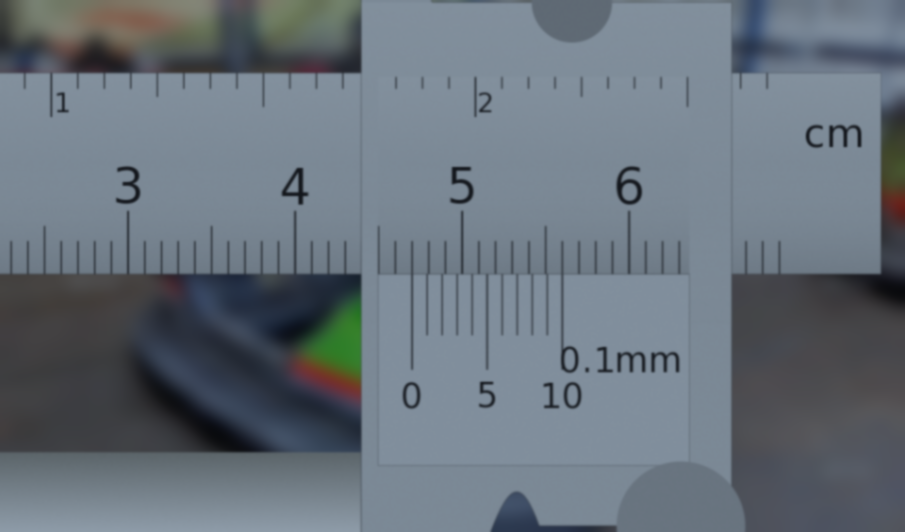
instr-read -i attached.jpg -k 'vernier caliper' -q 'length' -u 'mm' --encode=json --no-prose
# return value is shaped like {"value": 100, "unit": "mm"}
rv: {"value": 47.0, "unit": "mm"}
